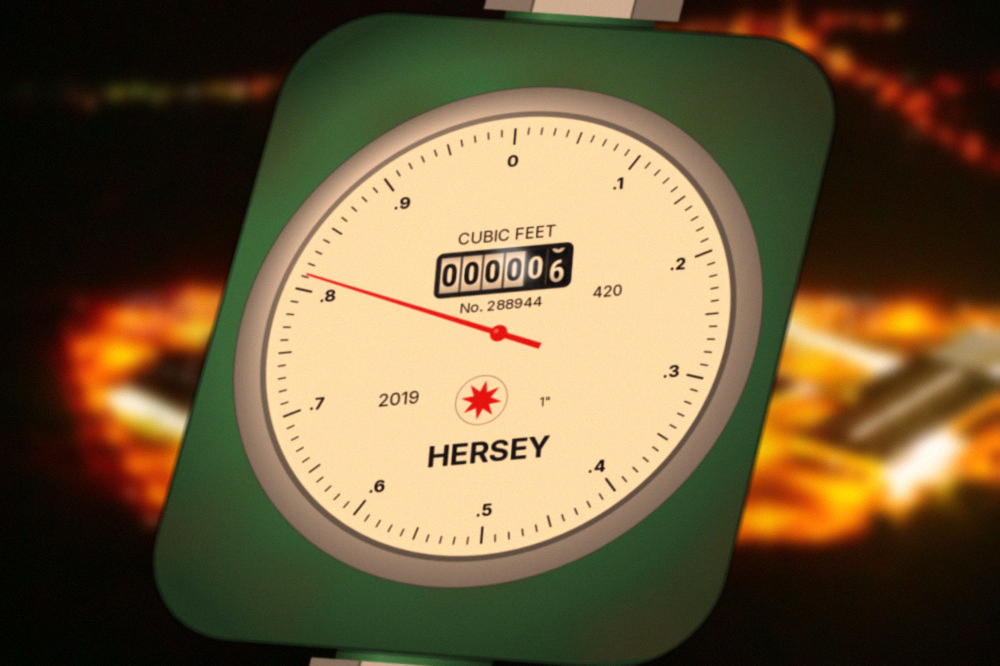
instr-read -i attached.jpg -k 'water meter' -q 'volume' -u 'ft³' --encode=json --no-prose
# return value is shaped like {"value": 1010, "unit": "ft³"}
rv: {"value": 5.81, "unit": "ft³"}
